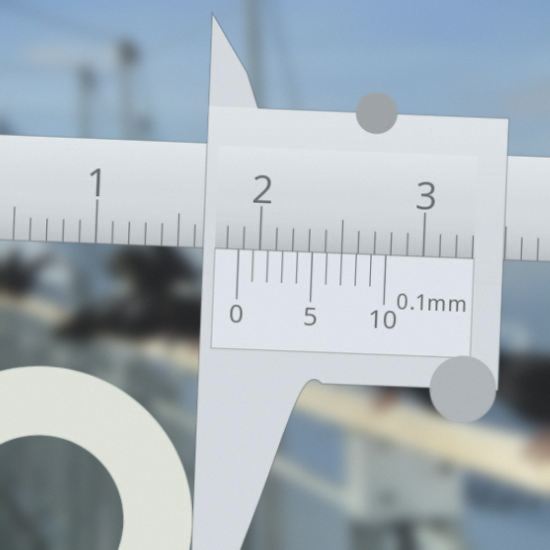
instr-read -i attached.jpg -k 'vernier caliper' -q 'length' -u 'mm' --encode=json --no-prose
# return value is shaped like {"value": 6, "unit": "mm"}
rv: {"value": 18.7, "unit": "mm"}
